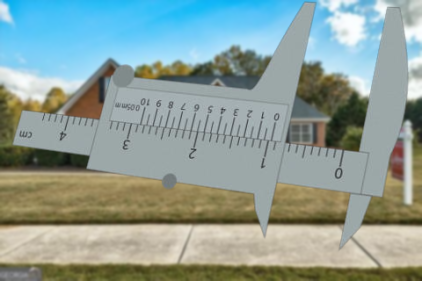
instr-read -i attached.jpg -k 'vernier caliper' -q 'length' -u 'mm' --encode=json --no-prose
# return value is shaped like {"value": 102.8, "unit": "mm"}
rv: {"value": 9.6, "unit": "mm"}
